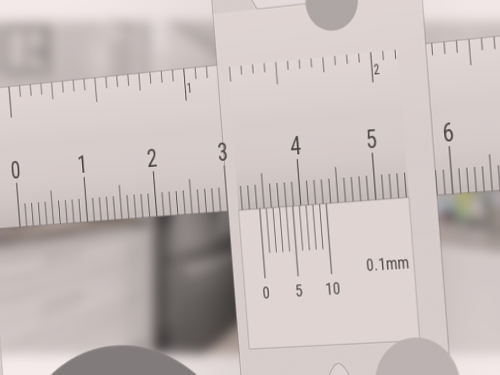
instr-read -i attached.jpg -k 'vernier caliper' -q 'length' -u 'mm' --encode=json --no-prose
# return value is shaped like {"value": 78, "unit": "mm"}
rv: {"value": 34.4, "unit": "mm"}
